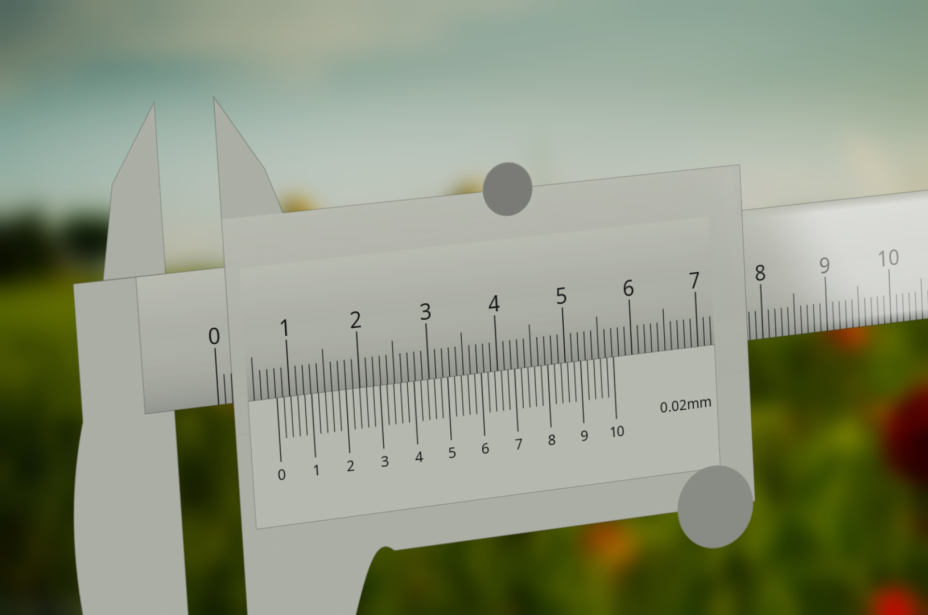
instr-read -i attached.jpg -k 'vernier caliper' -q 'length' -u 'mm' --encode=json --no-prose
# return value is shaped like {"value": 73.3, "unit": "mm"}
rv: {"value": 8.2, "unit": "mm"}
